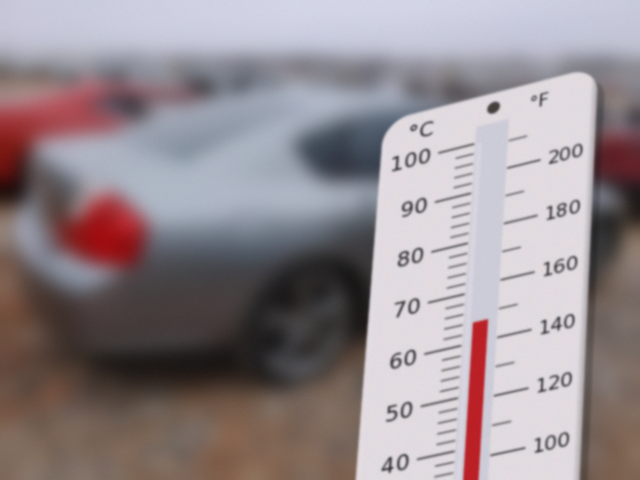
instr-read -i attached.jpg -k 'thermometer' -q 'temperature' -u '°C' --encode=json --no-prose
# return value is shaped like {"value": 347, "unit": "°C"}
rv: {"value": 64, "unit": "°C"}
